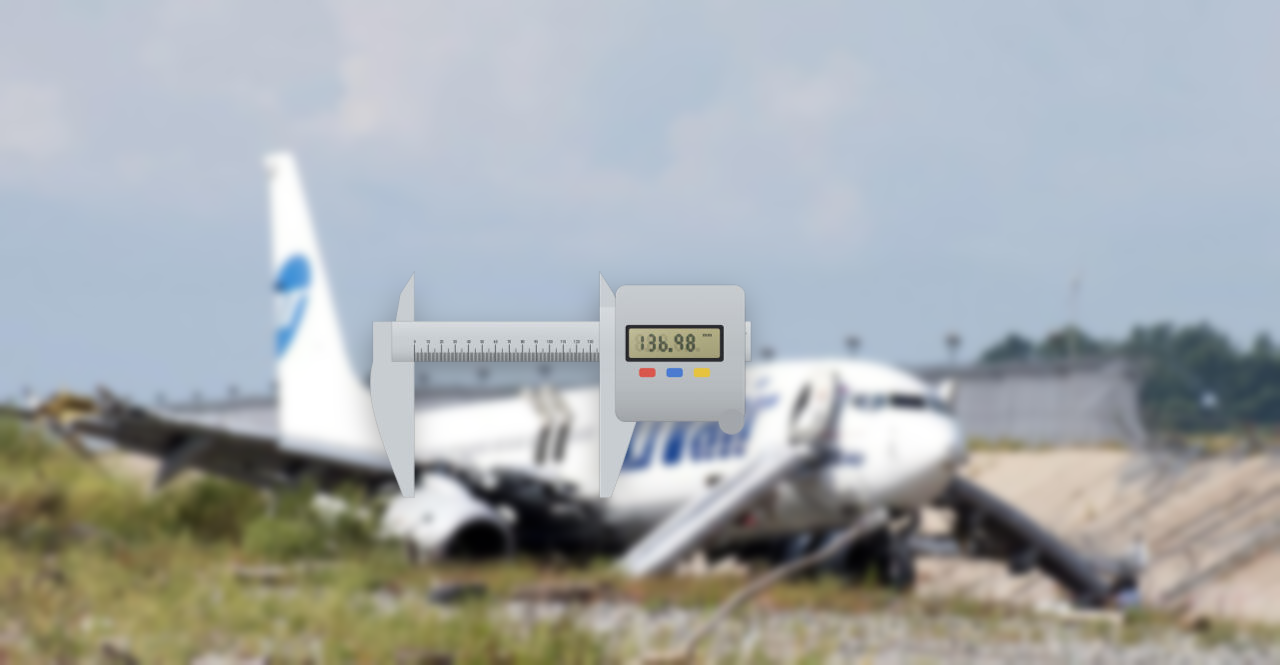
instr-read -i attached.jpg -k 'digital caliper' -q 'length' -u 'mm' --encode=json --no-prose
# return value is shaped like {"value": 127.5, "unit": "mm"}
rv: {"value": 136.98, "unit": "mm"}
